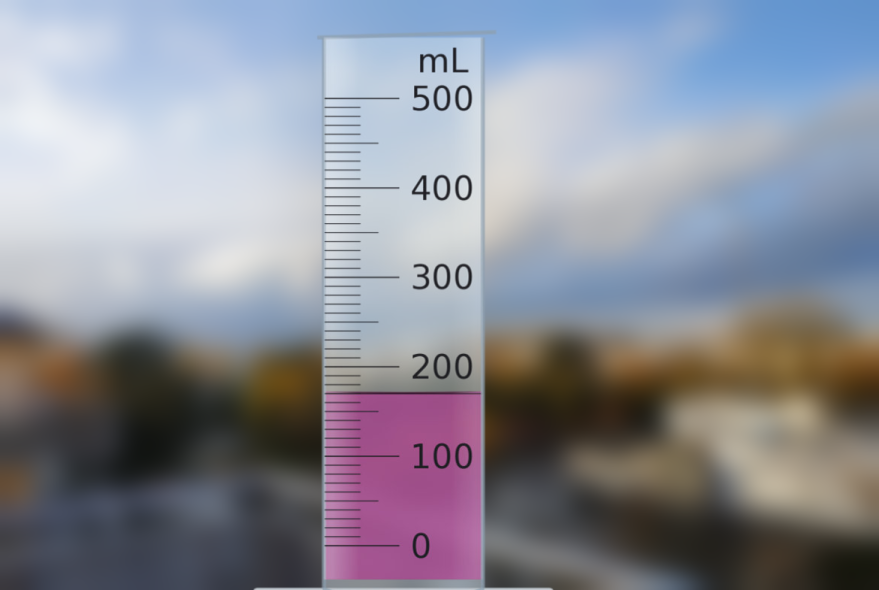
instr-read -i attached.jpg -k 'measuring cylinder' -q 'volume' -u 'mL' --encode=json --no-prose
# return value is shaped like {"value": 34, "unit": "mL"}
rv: {"value": 170, "unit": "mL"}
